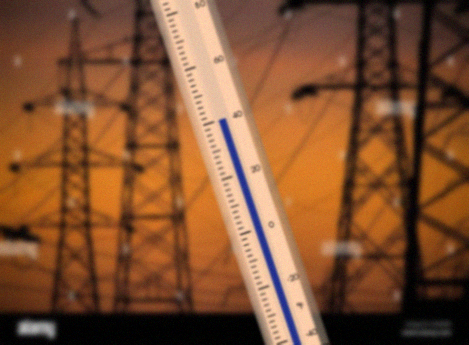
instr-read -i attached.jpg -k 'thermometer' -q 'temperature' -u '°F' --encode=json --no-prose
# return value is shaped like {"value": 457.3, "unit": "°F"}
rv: {"value": 40, "unit": "°F"}
